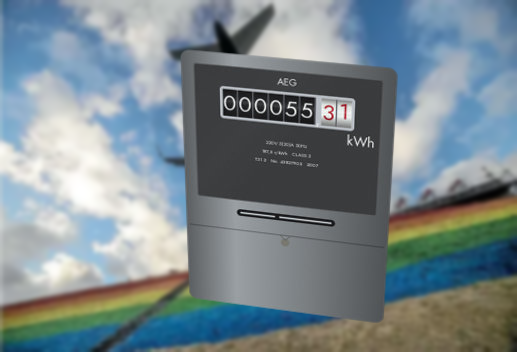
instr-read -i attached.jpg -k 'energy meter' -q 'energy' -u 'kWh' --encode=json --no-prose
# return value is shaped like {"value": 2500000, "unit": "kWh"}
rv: {"value": 55.31, "unit": "kWh"}
